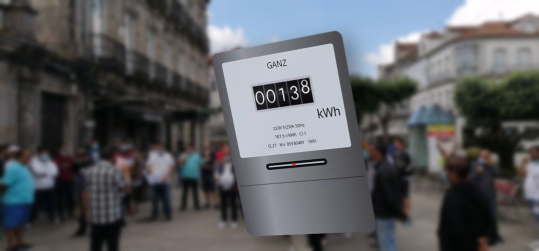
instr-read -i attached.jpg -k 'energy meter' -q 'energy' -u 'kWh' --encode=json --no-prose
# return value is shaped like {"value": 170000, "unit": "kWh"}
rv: {"value": 138, "unit": "kWh"}
